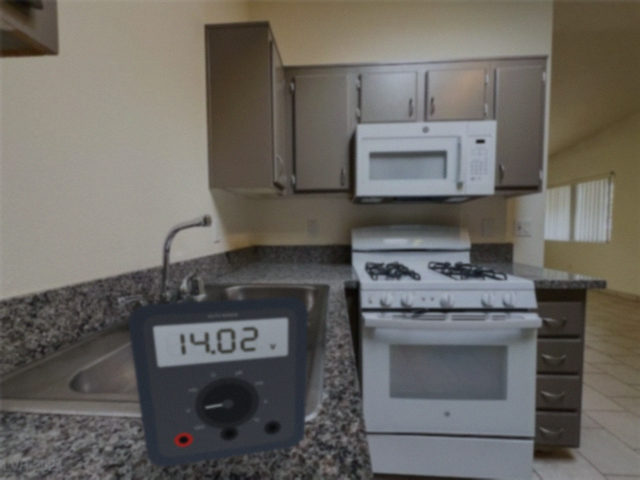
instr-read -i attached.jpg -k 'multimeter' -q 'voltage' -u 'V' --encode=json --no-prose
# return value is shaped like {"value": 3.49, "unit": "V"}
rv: {"value": 14.02, "unit": "V"}
